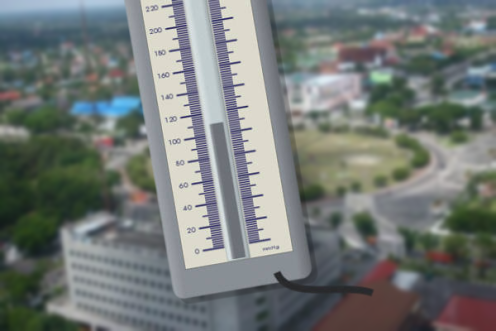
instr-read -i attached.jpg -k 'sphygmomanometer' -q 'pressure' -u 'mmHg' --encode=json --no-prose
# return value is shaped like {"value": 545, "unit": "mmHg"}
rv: {"value": 110, "unit": "mmHg"}
